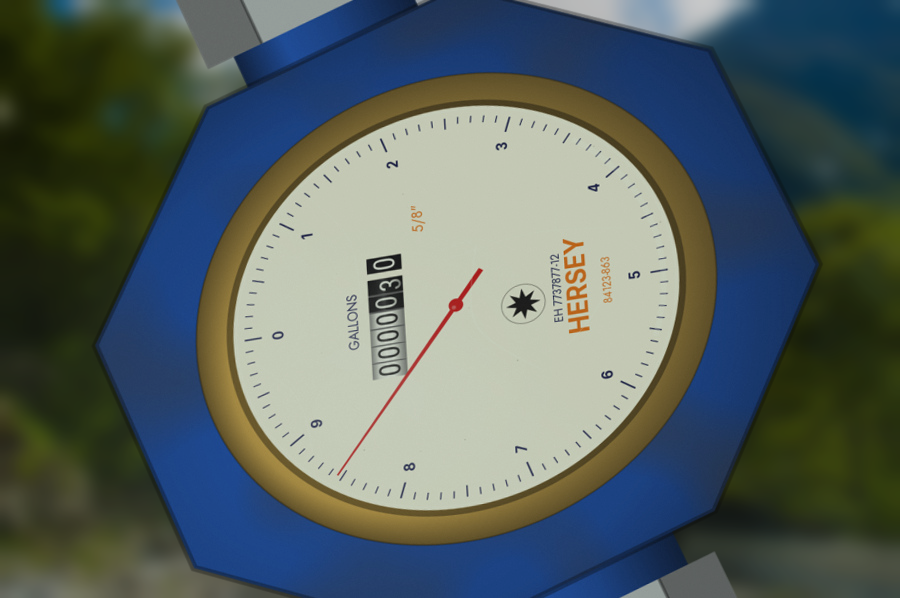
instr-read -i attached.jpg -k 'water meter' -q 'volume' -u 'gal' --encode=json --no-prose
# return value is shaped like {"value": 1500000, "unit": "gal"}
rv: {"value": 28.5, "unit": "gal"}
